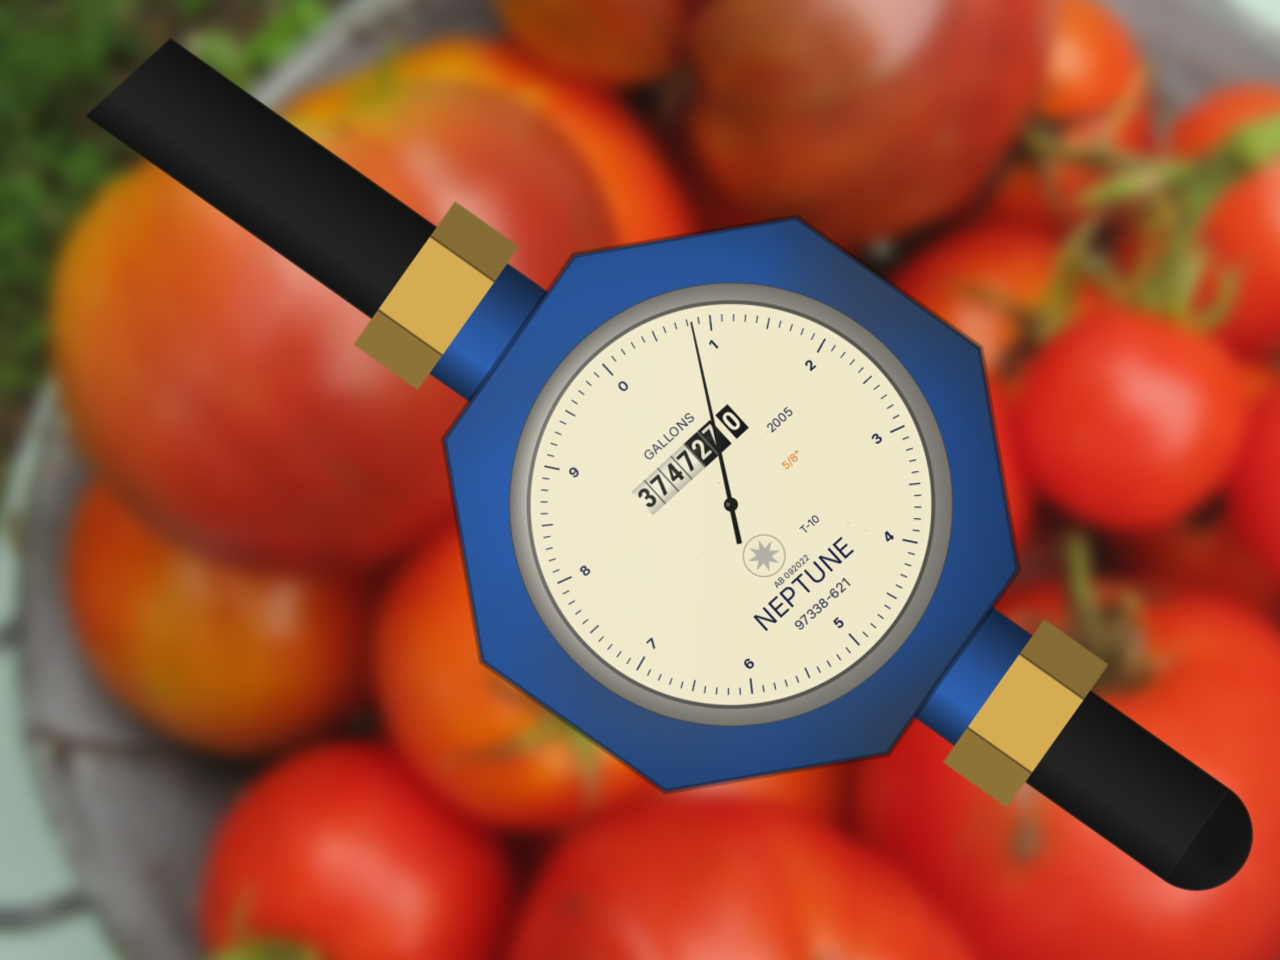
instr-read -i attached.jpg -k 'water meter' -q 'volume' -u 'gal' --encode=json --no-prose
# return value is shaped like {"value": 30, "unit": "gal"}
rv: {"value": 3747270.8, "unit": "gal"}
